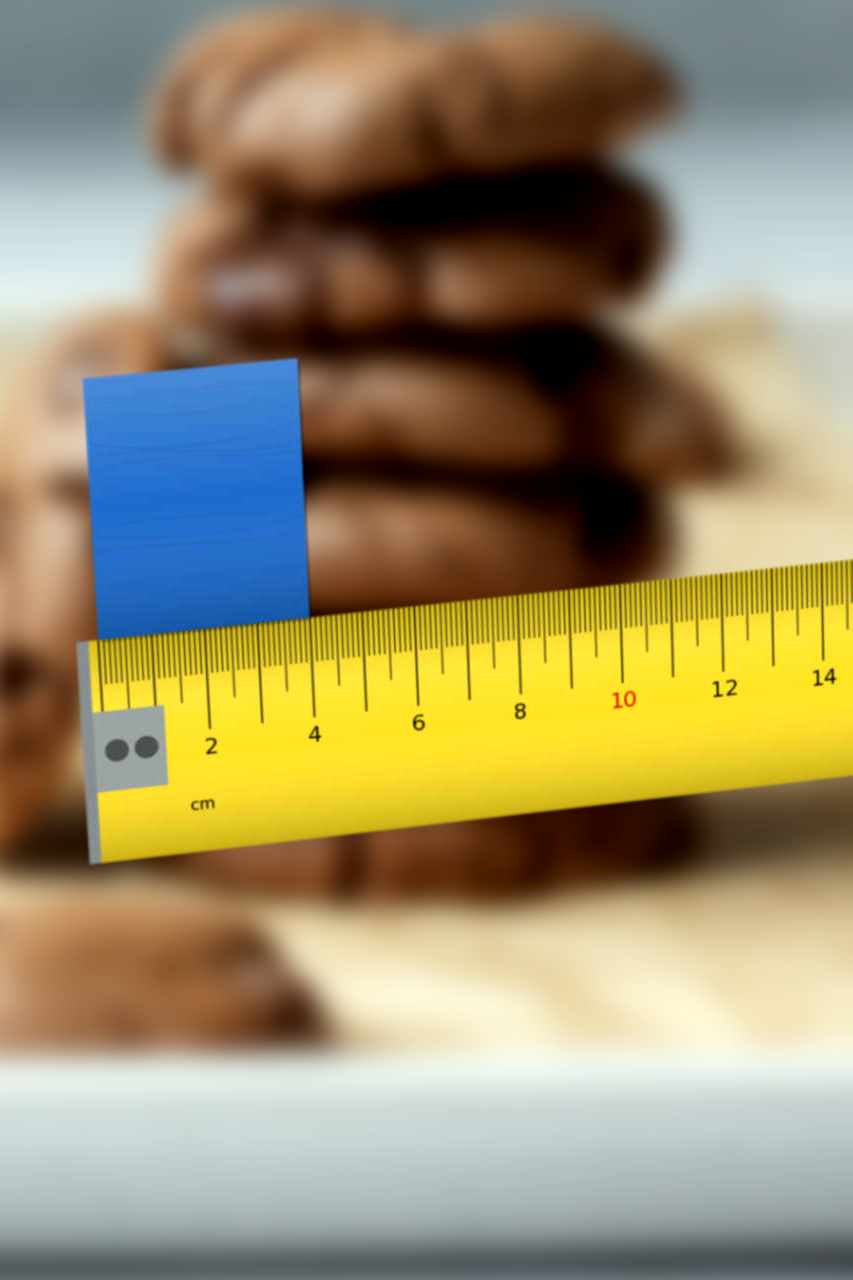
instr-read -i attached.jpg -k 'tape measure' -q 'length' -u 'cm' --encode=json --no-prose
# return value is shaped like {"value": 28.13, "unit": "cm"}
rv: {"value": 4, "unit": "cm"}
